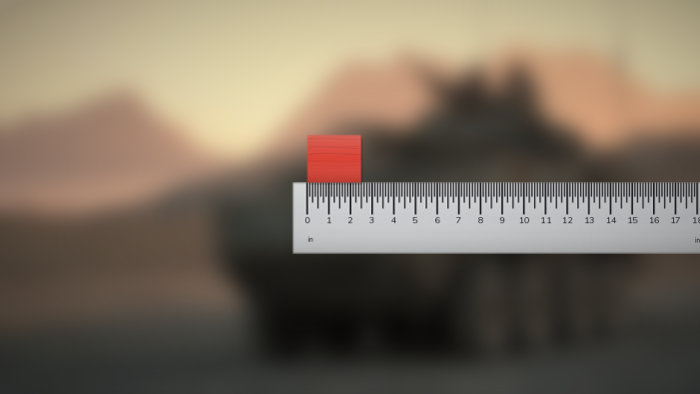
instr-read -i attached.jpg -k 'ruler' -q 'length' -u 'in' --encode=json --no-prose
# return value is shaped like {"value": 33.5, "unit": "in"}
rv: {"value": 2.5, "unit": "in"}
